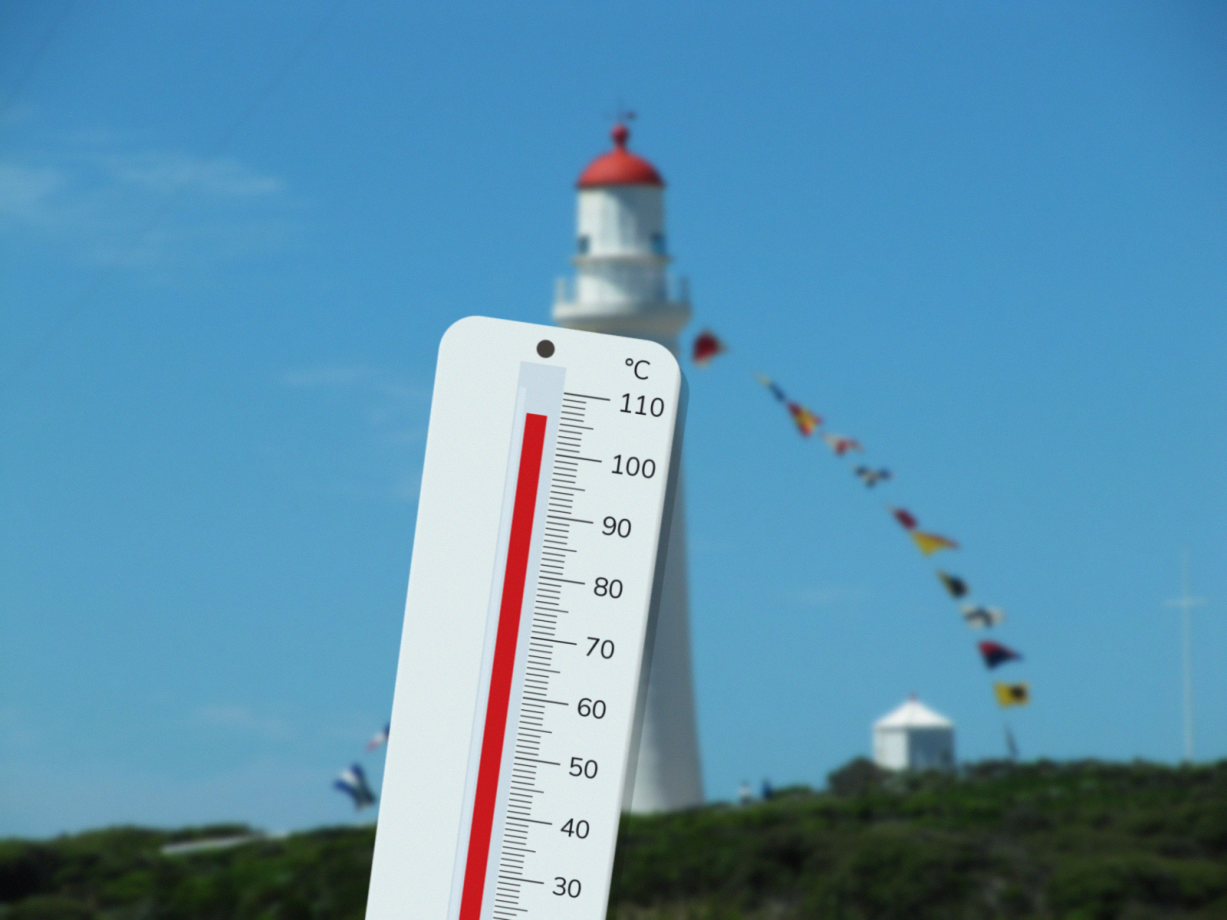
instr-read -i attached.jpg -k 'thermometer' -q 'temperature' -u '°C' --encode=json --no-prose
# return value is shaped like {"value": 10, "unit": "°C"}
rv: {"value": 106, "unit": "°C"}
